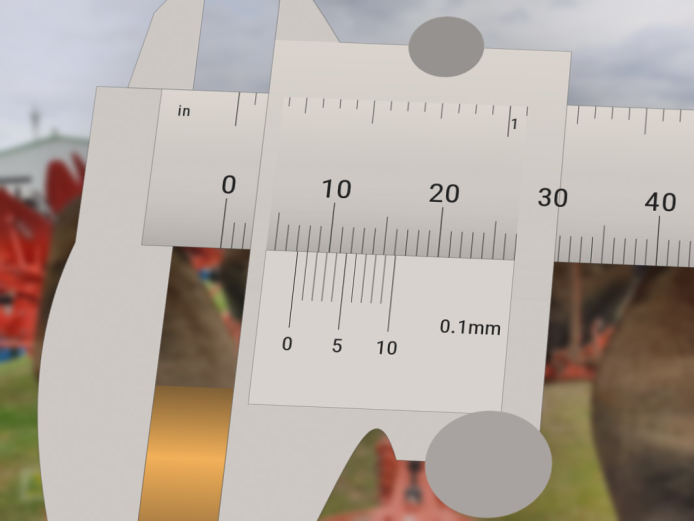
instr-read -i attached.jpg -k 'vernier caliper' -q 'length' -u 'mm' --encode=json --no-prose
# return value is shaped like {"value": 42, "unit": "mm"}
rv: {"value": 7.1, "unit": "mm"}
